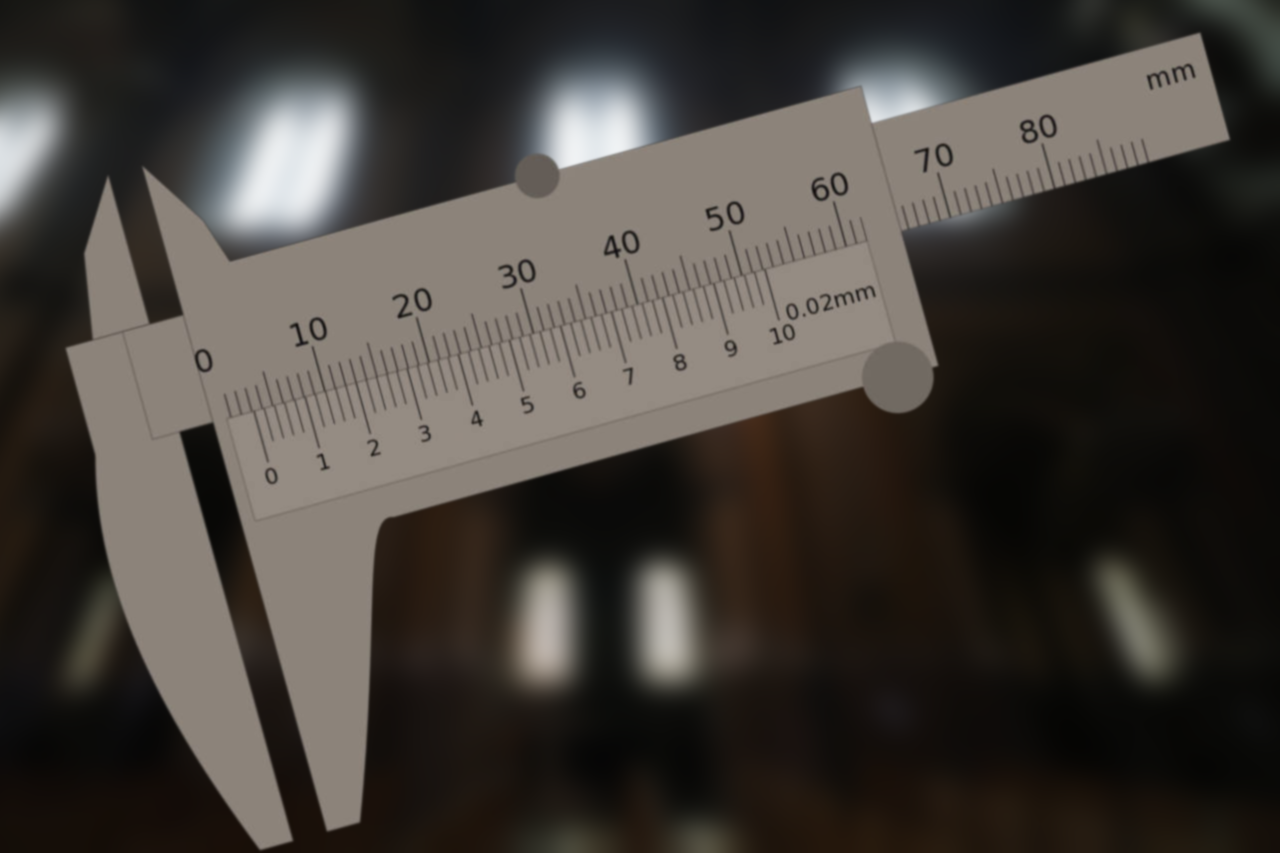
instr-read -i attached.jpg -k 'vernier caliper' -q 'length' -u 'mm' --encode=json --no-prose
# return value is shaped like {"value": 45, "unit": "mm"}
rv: {"value": 3.2, "unit": "mm"}
